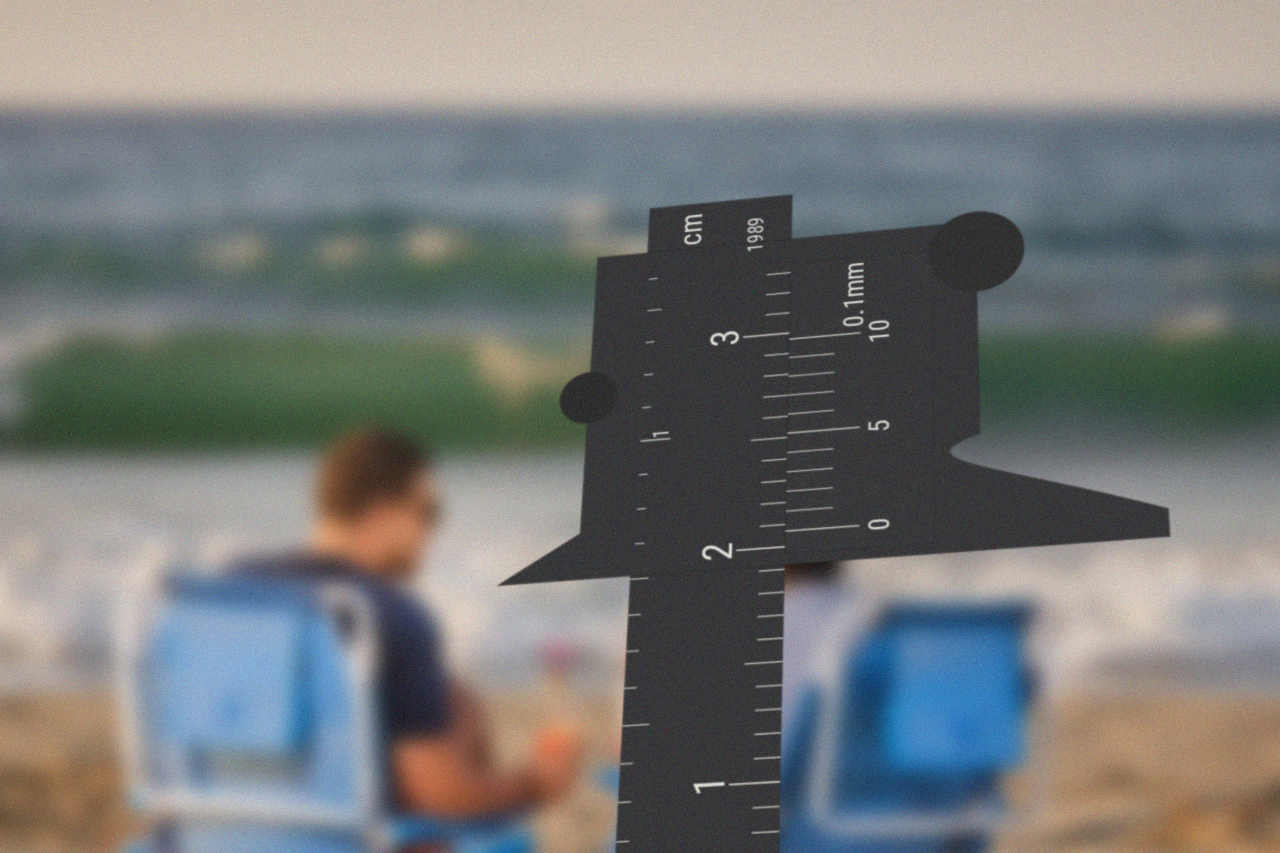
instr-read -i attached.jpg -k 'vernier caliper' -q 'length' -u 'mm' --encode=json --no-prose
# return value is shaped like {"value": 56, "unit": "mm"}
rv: {"value": 20.7, "unit": "mm"}
